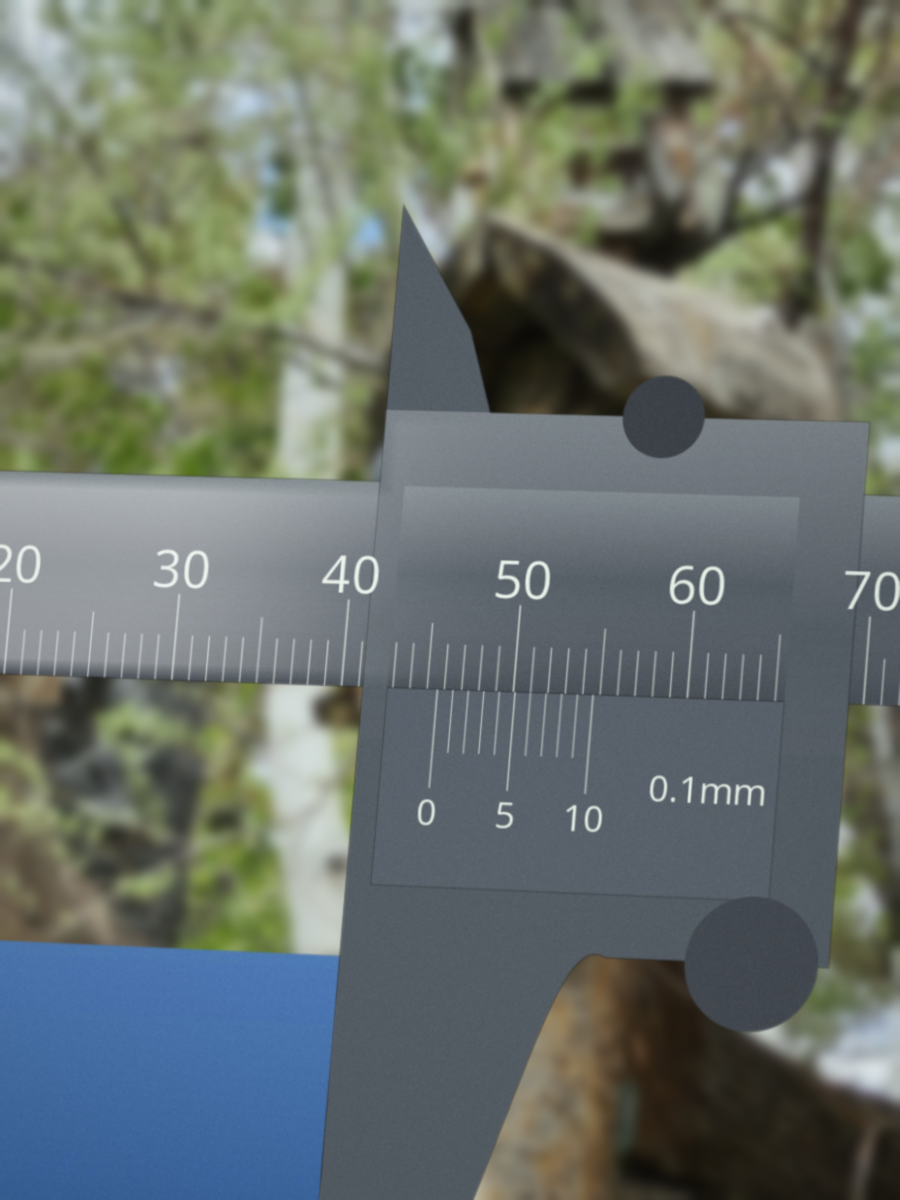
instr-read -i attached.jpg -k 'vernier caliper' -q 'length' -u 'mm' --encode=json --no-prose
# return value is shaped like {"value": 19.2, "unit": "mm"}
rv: {"value": 45.6, "unit": "mm"}
